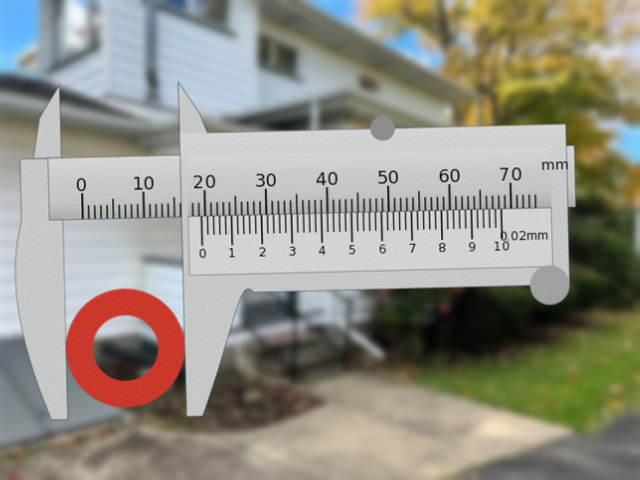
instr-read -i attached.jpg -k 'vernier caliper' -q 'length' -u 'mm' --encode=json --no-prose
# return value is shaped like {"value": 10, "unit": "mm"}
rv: {"value": 19.4, "unit": "mm"}
